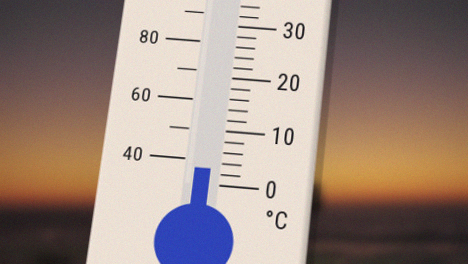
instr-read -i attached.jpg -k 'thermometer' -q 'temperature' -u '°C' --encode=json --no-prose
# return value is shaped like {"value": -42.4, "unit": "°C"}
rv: {"value": 3, "unit": "°C"}
